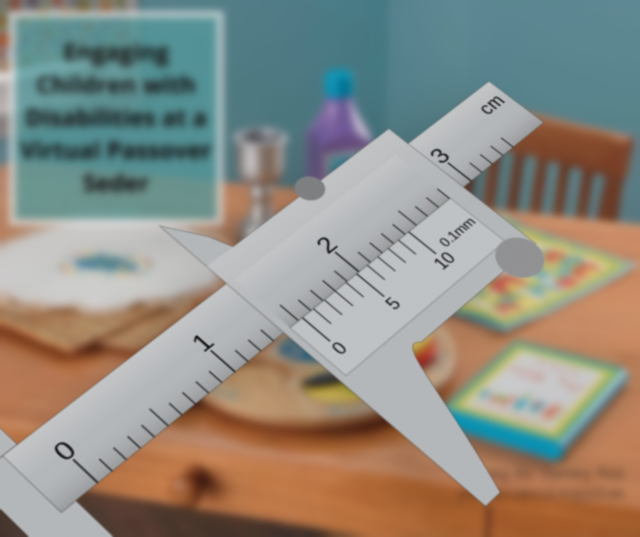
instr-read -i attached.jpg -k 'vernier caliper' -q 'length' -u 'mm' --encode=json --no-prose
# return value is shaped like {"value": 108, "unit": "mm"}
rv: {"value": 15.3, "unit": "mm"}
